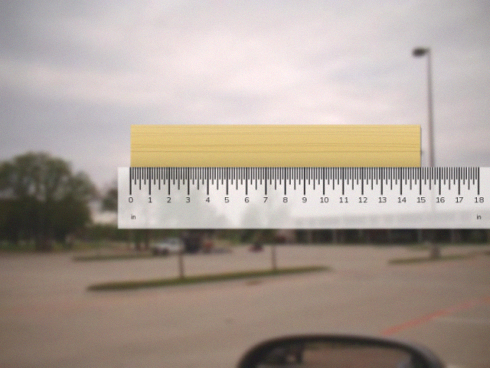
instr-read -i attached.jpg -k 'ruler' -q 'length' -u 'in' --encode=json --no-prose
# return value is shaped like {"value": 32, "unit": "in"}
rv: {"value": 15, "unit": "in"}
